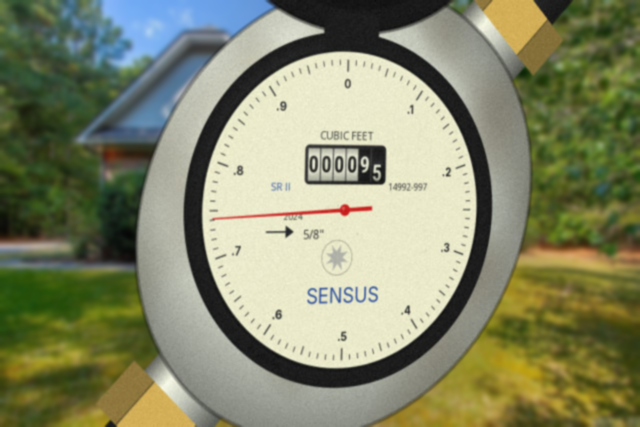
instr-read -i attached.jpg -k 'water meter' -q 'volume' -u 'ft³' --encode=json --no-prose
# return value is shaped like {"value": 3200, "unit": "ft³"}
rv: {"value": 94.74, "unit": "ft³"}
